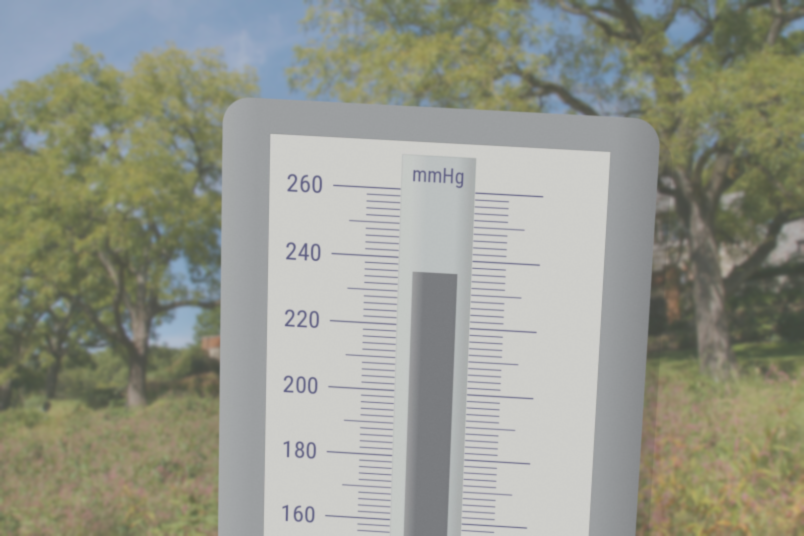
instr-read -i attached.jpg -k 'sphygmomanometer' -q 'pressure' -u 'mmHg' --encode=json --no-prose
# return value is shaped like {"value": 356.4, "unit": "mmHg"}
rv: {"value": 236, "unit": "mmHg"}
